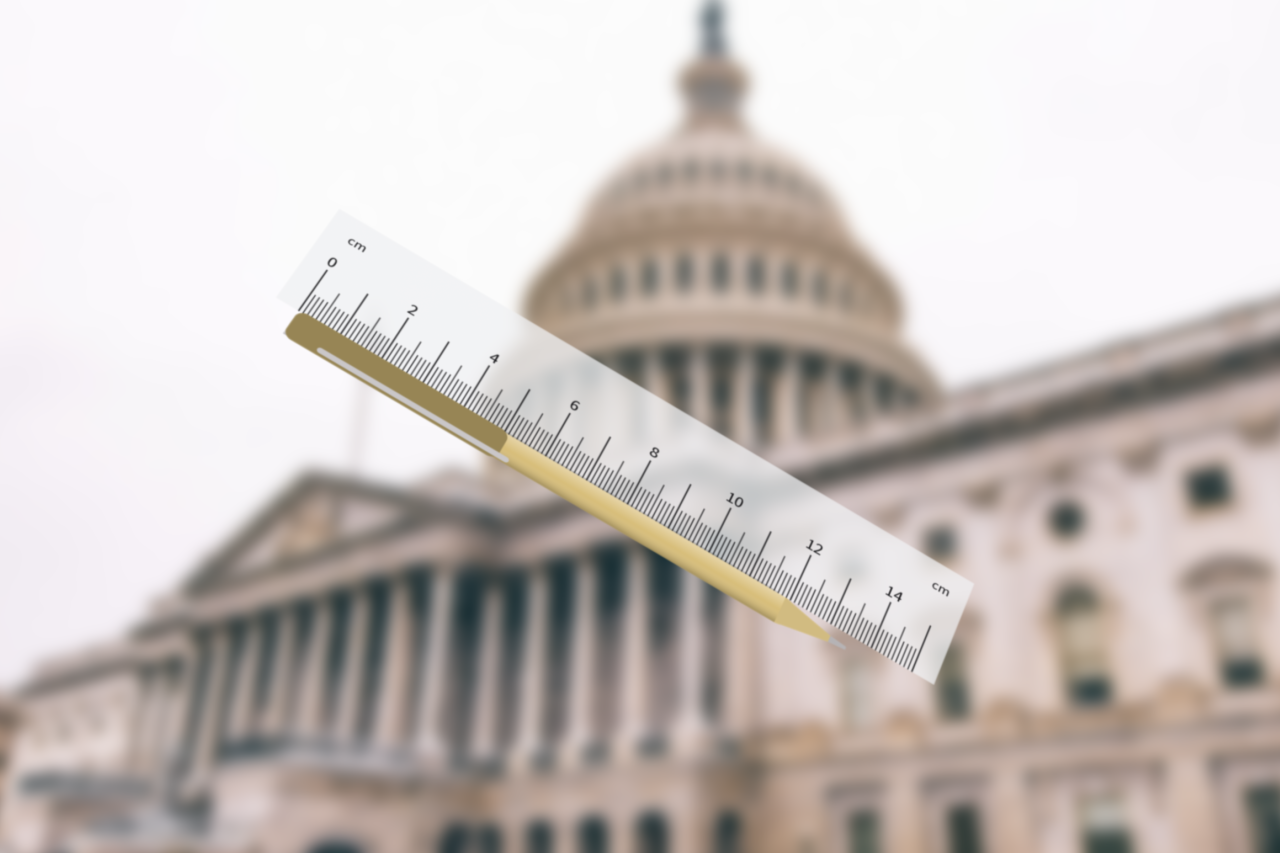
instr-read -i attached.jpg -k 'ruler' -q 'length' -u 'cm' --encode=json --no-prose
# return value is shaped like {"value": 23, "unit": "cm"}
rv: {"value": 13.5, "unit": "cm"}
